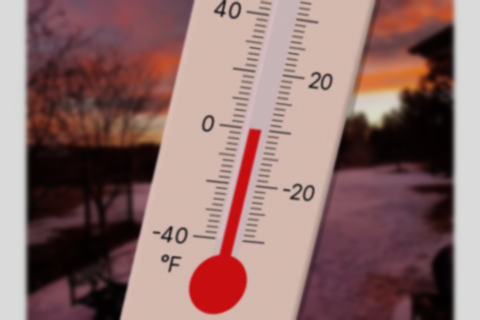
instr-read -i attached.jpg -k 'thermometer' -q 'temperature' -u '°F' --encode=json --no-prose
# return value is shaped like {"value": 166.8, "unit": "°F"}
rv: {"value": 0, "unit": "°F"}
